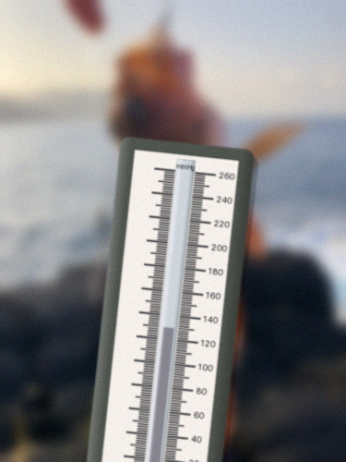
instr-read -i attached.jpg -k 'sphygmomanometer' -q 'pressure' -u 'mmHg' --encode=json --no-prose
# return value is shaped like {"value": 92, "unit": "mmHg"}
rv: {"value": 130, "unit": "mmHg"}
